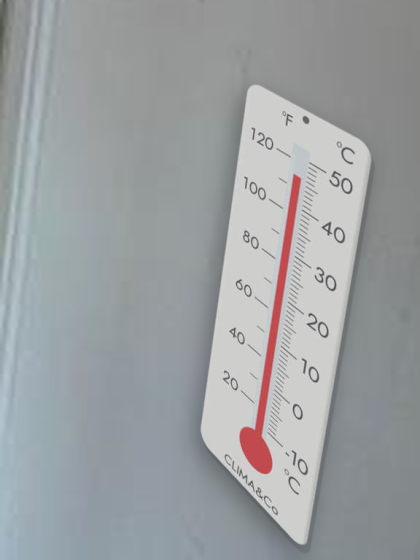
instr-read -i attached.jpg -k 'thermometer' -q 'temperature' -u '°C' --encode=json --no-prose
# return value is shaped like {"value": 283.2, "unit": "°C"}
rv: {"value": 46, "unit": "°C"}
